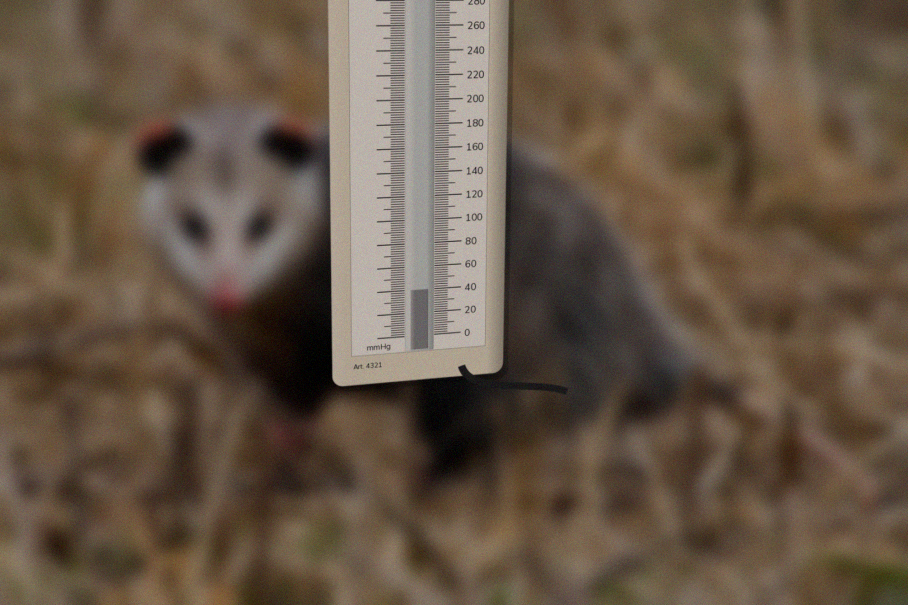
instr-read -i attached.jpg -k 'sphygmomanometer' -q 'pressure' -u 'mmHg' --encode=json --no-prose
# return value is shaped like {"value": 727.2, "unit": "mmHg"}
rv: {"value": 40, "unit": "mmHg"}
